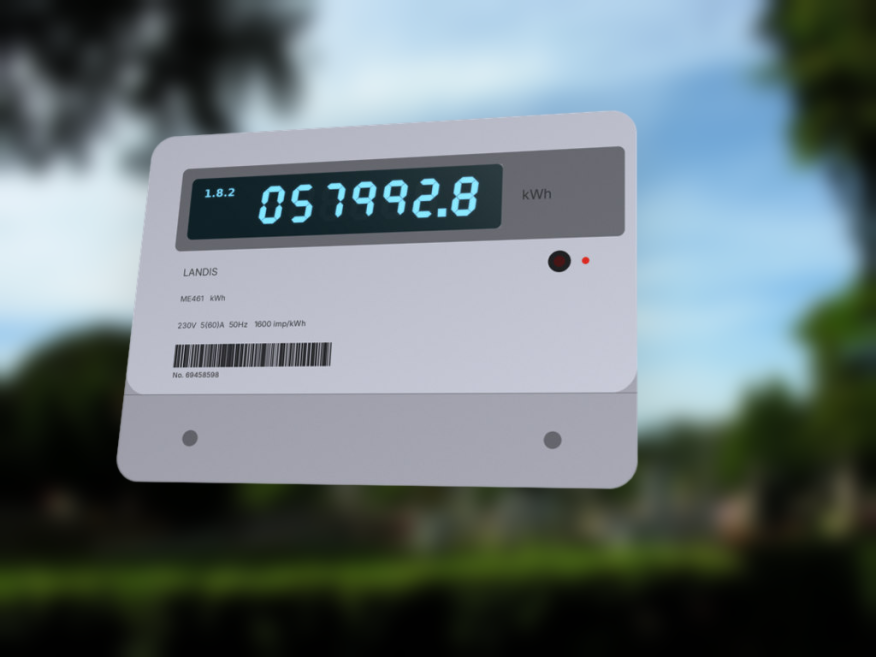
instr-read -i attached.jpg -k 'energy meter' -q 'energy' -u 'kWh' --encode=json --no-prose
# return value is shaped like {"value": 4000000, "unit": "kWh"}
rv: {"value": 57992.8, "unit": "kWh"}
